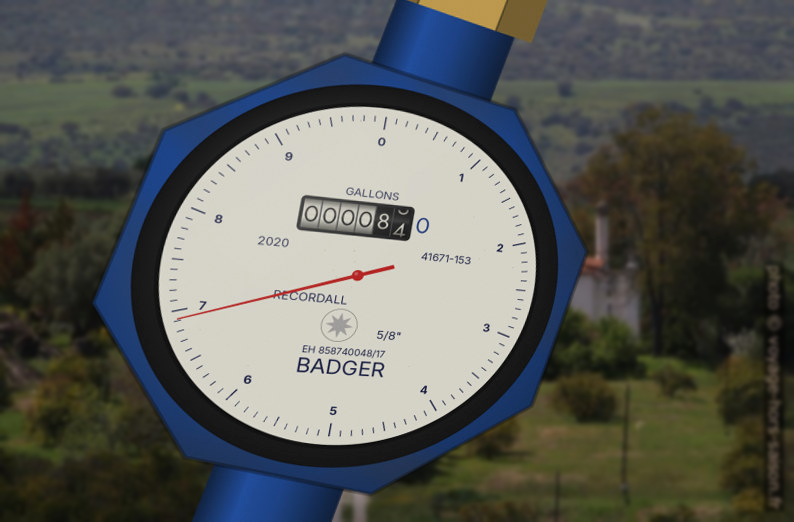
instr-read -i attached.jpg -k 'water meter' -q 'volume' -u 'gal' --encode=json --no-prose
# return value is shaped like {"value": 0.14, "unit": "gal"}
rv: {"value": 836.9, "unit": "gal"}
